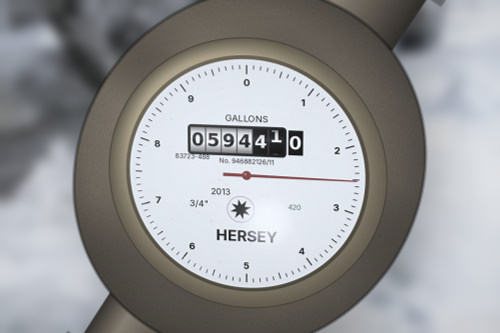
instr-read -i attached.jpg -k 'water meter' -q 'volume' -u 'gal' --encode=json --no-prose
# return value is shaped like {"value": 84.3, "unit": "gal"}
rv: {"value": 594412.5, "unit": "gal"}
